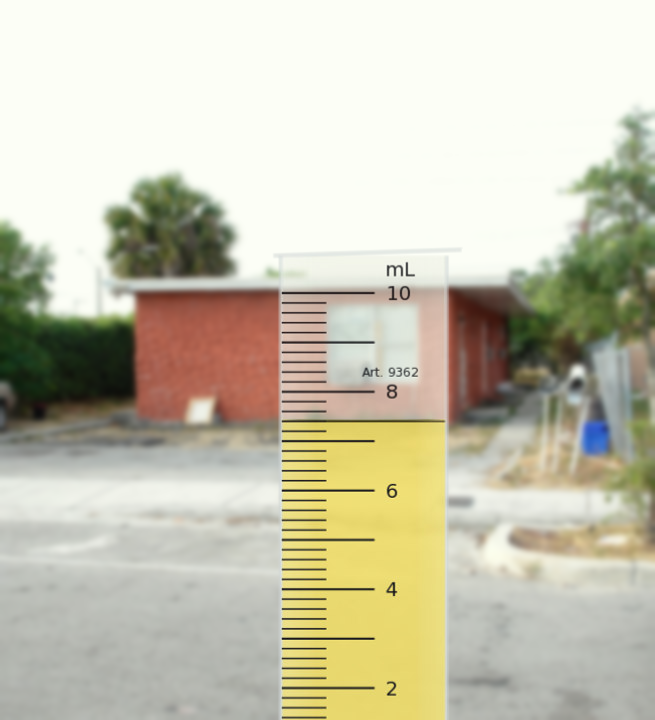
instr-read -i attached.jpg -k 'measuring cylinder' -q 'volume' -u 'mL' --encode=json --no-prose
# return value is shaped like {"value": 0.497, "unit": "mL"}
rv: {"value": 7.4, "unit": "mL"}
